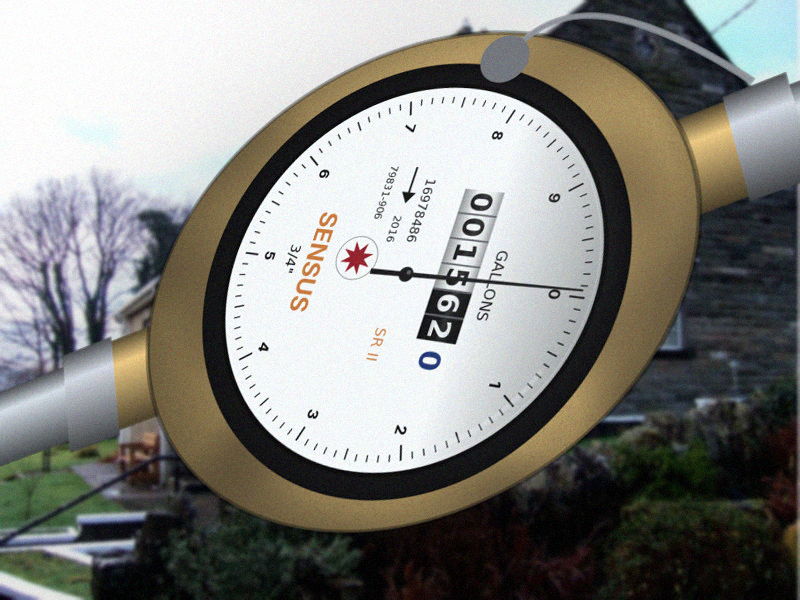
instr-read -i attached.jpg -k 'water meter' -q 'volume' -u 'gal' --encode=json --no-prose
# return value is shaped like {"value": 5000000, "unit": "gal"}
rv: {"value": 15619.9, "unit": "gal"}
